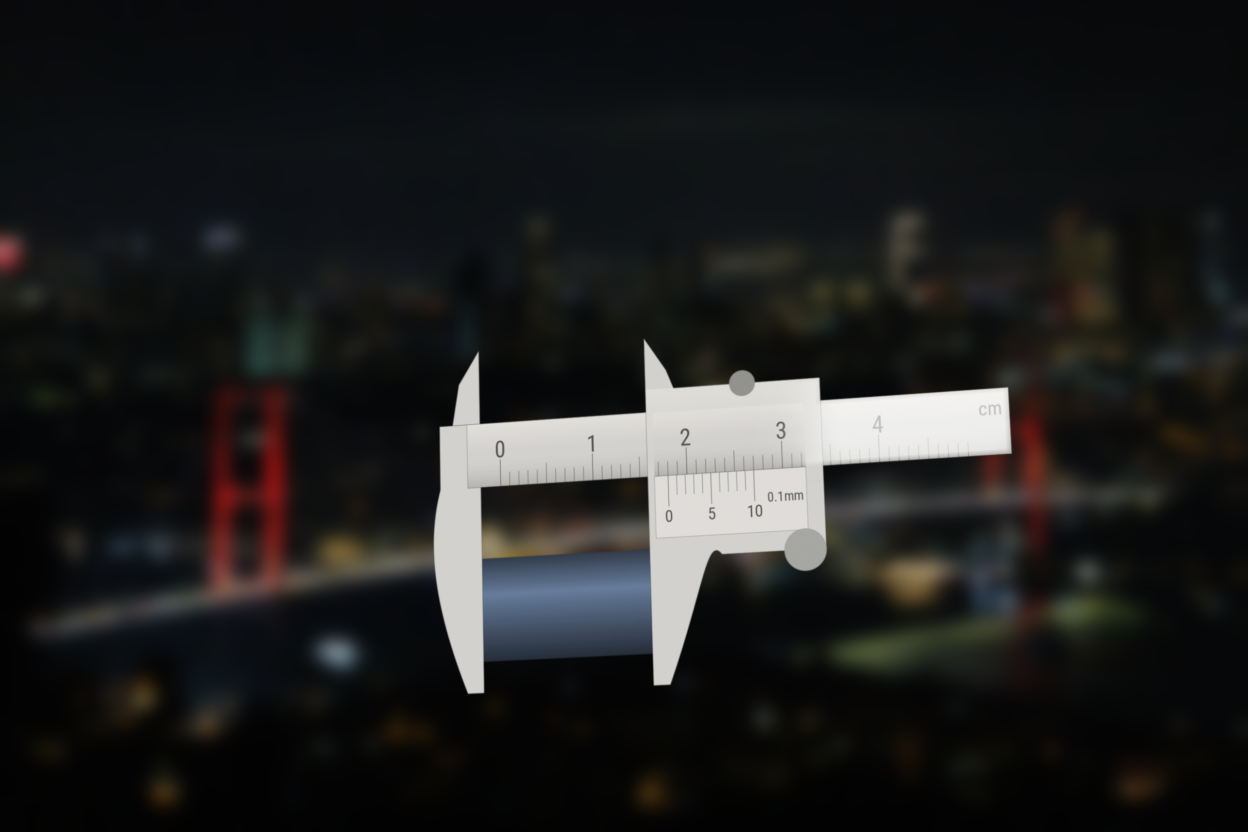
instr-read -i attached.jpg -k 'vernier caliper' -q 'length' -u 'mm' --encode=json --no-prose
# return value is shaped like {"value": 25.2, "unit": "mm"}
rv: {"value": 18.0, "unit": "mm"}
